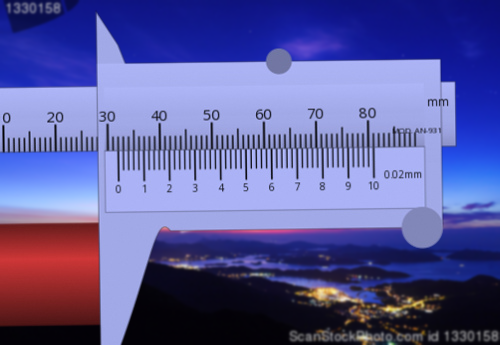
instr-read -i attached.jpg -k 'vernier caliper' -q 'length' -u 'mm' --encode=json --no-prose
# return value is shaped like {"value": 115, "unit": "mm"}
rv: {"value": 32.0, "unit": "mm"}
